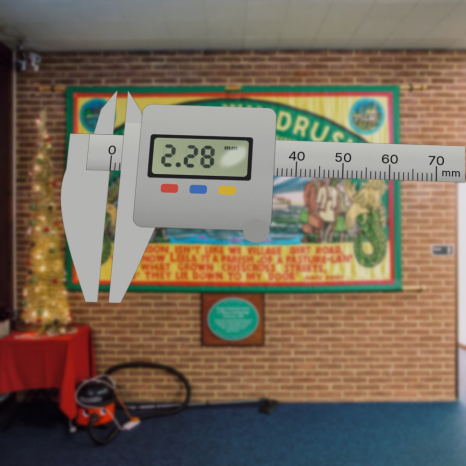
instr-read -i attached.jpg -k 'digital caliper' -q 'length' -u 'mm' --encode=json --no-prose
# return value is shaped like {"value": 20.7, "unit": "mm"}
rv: {"value": 2.28, "unit": "mm"}
